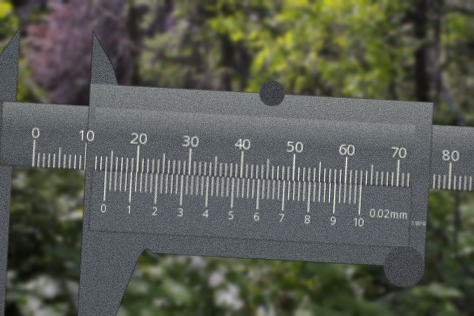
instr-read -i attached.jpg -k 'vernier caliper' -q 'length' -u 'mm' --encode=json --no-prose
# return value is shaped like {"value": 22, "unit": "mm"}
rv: {"value": 14.0, "unit": "mm"}
